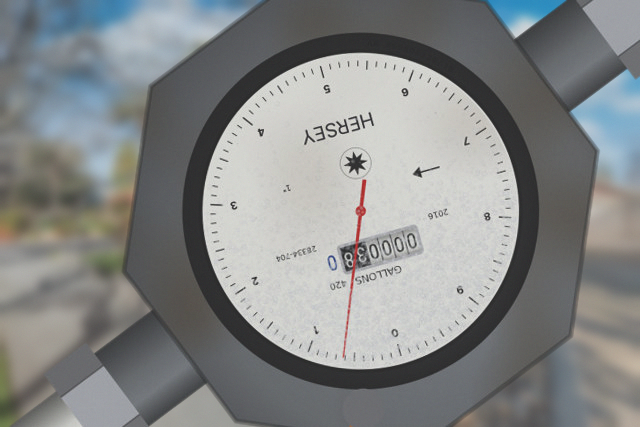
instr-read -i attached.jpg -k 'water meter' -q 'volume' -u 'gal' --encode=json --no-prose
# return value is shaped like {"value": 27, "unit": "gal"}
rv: {"value": 380.6, "unit": "gal"}
